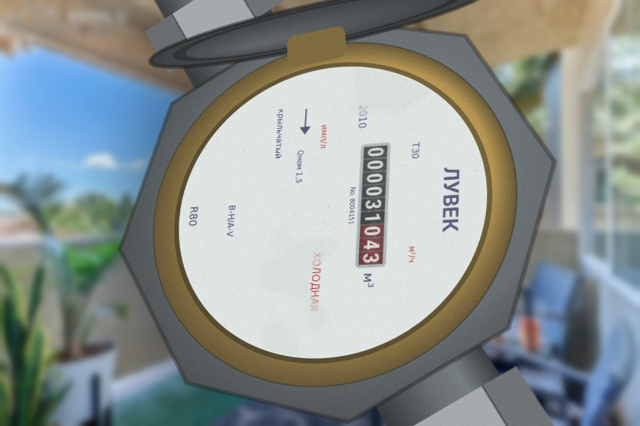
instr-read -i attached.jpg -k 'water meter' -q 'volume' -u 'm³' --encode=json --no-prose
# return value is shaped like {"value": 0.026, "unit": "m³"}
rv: {"value": 31.043, "unit": "m³"}
